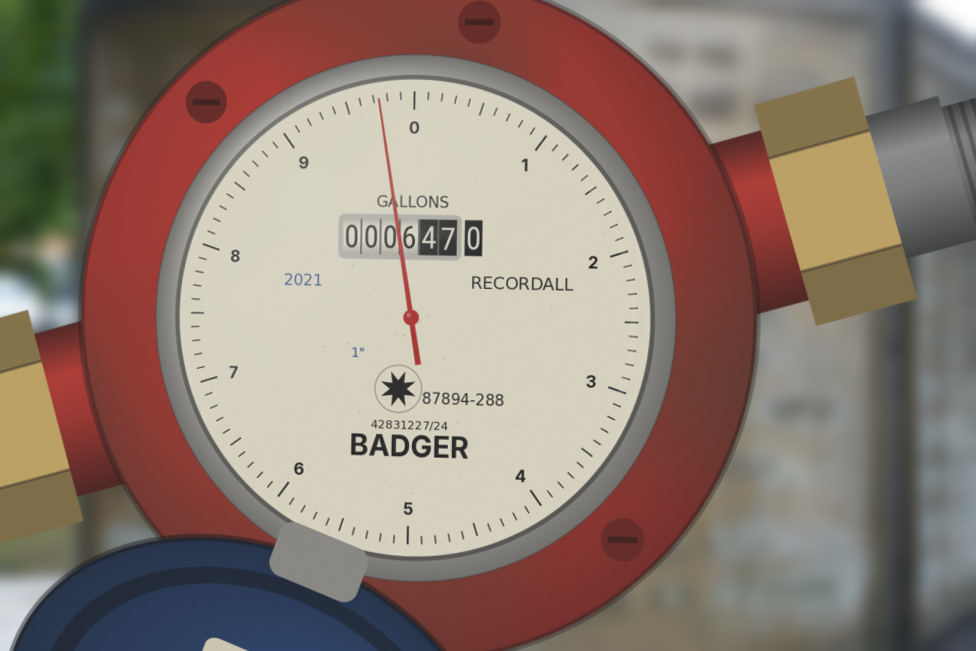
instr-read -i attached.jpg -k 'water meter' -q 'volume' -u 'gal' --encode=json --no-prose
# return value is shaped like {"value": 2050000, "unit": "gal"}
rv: {"value": 6469.7, "unit": "gal"}
